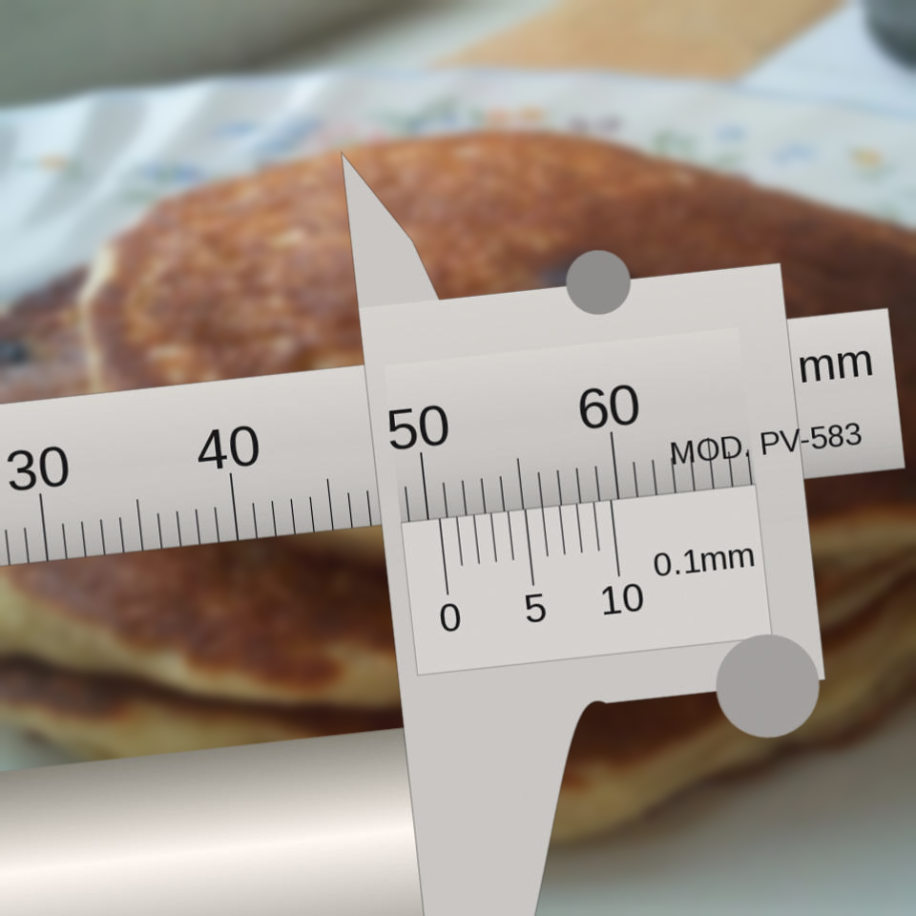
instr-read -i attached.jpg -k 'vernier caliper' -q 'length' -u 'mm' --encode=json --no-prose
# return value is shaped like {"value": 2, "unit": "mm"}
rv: {"value": 50.6, "unit": "mm"}
